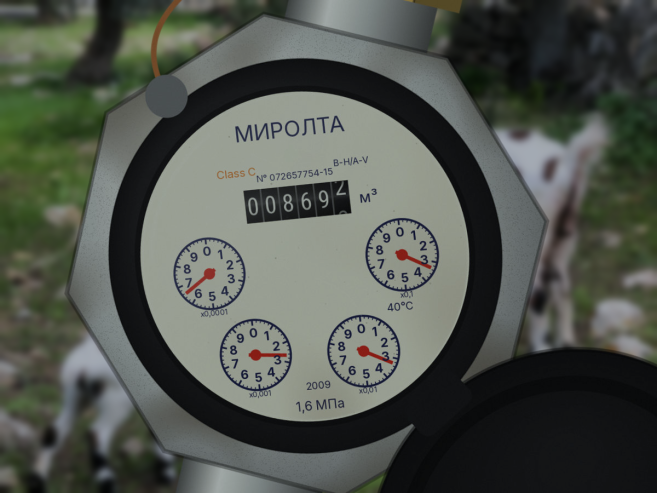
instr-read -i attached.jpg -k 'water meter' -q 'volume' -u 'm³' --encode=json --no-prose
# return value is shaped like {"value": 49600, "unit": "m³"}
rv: {"value": 8692.3326, "unit": "m³"}
